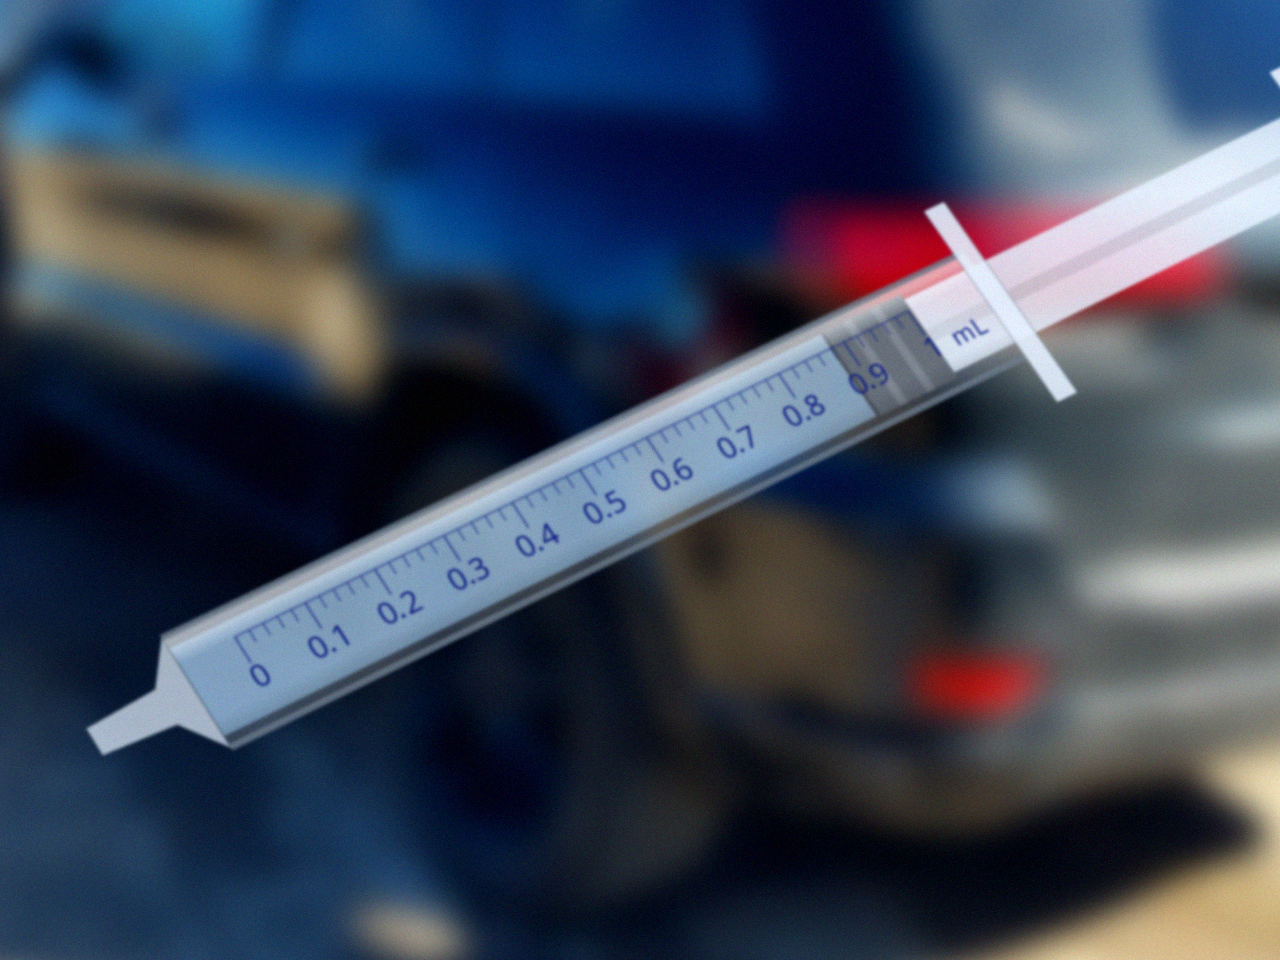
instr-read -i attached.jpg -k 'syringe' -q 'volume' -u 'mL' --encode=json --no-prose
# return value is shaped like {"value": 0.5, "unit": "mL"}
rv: {"value": 0.88, "unit": "mL"}
